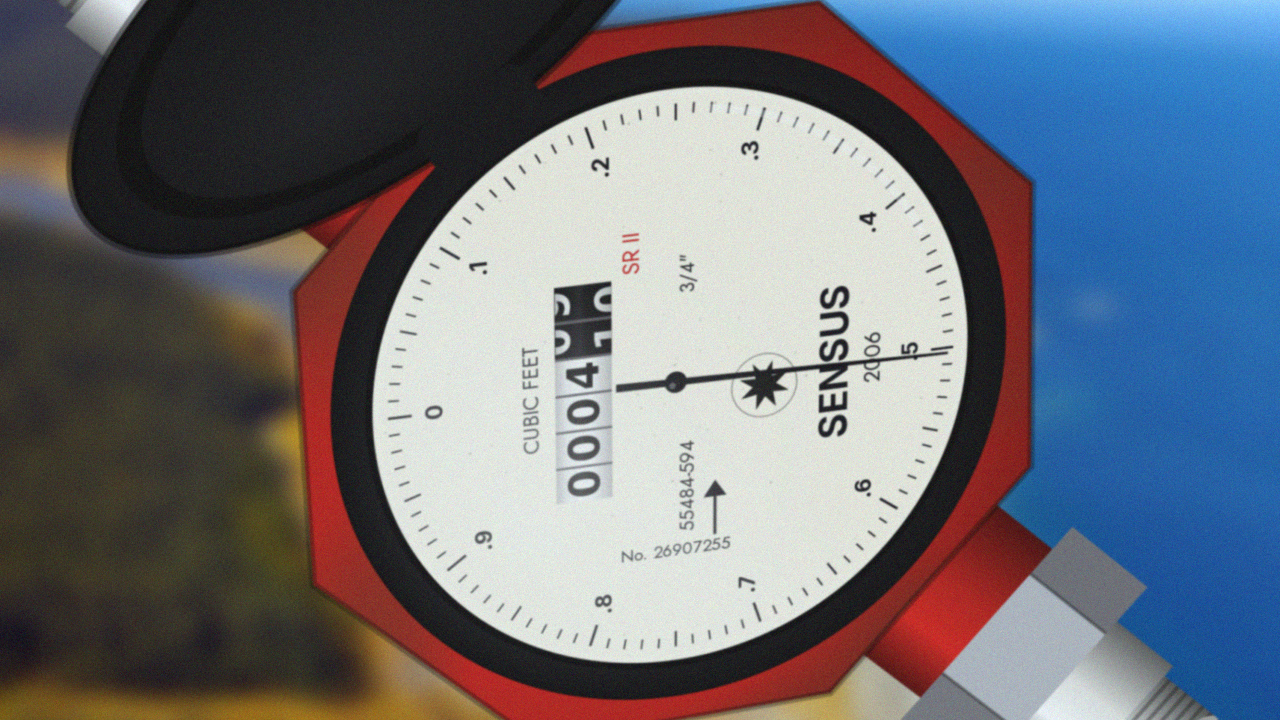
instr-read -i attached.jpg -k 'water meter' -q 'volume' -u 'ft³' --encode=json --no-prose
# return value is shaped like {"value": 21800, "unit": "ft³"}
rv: {"value": 409.50, "unit": "ft³"}
